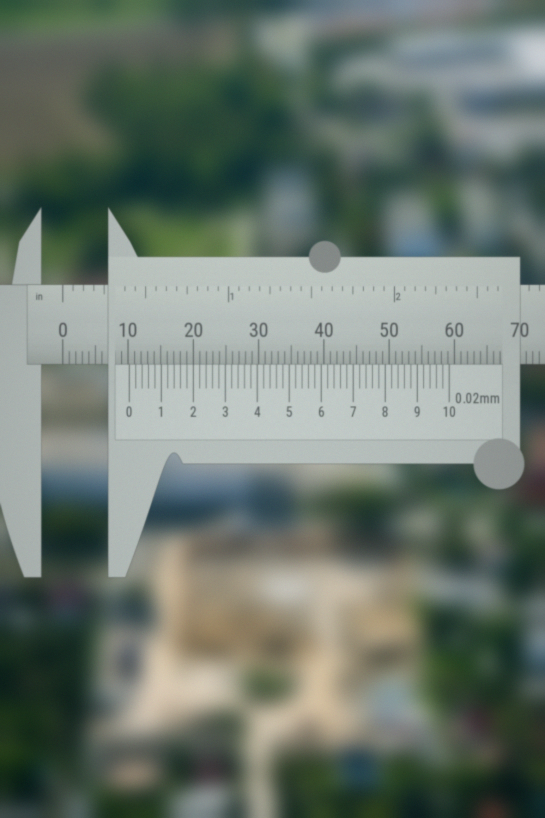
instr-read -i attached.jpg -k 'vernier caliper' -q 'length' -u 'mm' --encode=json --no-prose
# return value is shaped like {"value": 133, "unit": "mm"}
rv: {"value": 10.2, "unit": "mm"}
